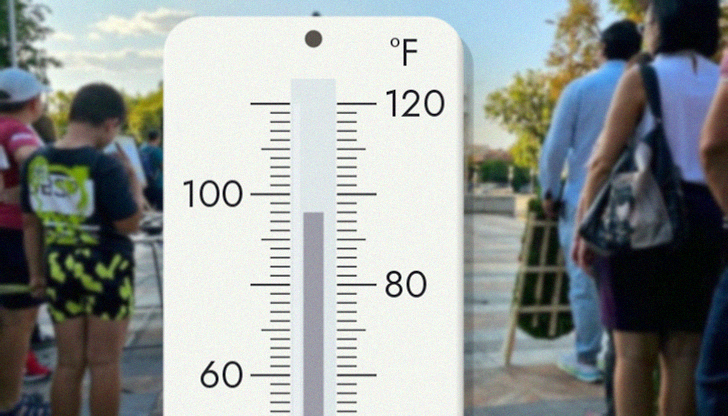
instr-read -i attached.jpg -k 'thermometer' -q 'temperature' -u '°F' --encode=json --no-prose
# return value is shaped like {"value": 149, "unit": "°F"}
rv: {"value": 96, "unit": "°F"}
